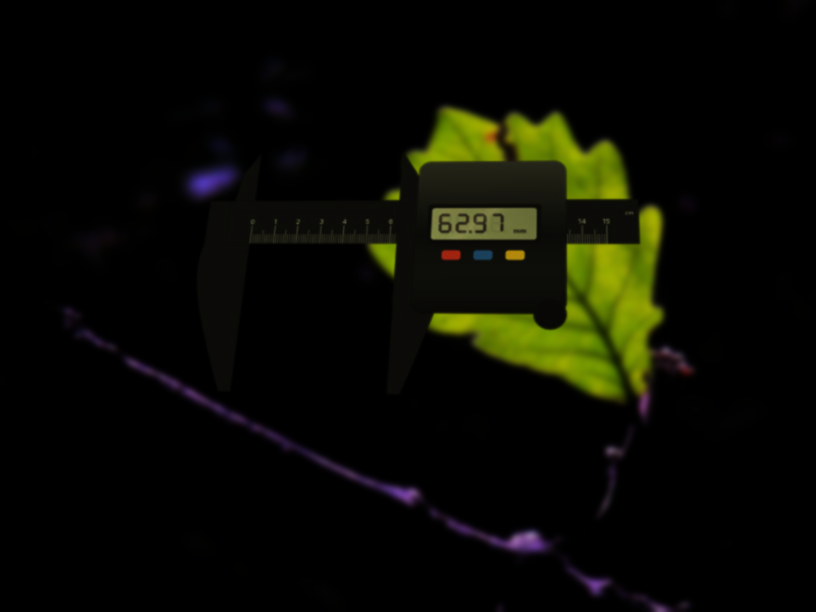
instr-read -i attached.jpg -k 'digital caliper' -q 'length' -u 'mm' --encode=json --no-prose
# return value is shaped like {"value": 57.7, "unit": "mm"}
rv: {"value": 62.97, "unit": "mm"}
